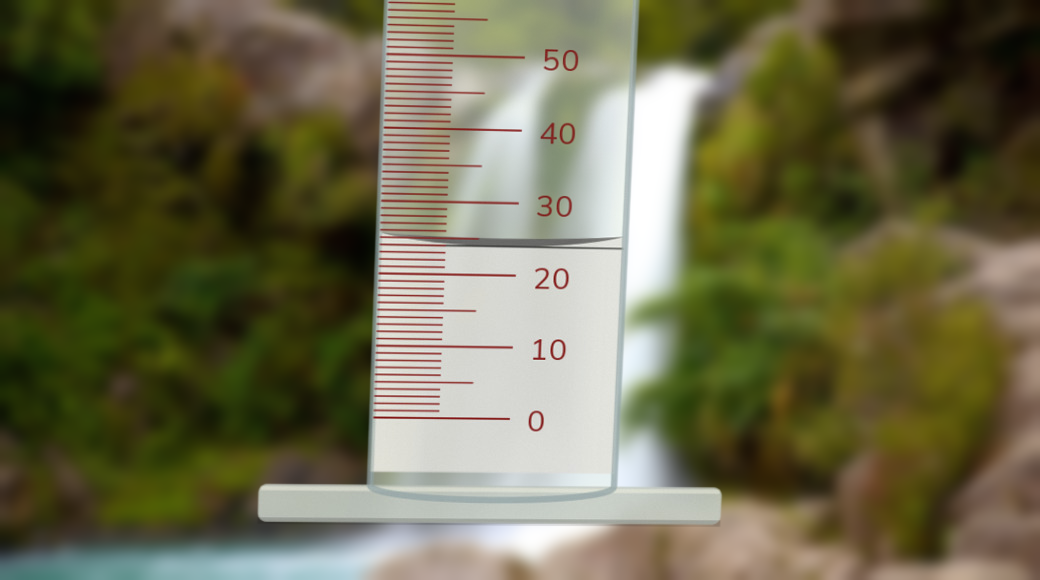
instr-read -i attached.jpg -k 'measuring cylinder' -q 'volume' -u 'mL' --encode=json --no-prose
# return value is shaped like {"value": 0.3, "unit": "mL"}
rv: {"value": 24, "unit": "mL"}
